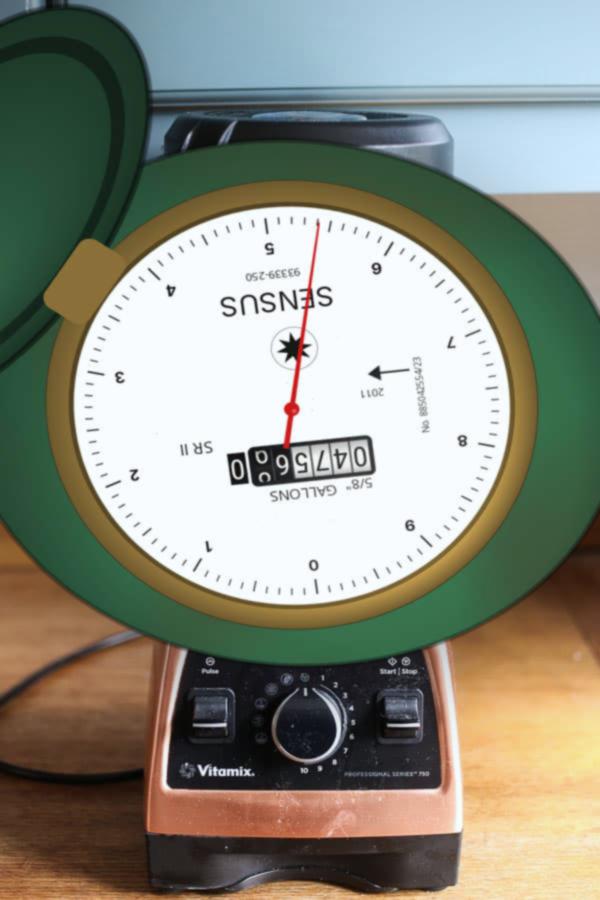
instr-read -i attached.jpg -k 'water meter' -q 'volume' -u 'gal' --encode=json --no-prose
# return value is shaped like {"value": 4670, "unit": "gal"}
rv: {"value": 475685.4, "unit": "gal"}
